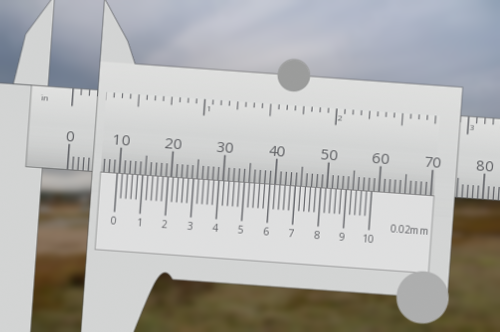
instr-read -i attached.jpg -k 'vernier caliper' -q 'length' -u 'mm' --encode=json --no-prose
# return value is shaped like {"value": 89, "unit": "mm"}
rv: {"value": 9.6, "unit": "mm"}
